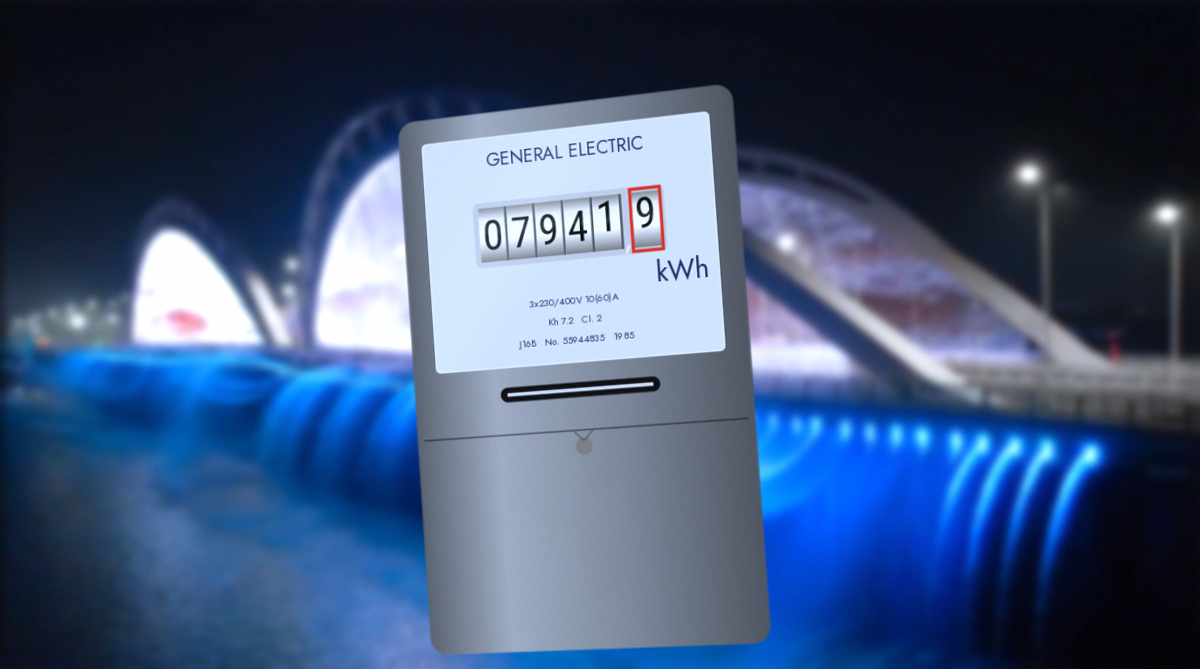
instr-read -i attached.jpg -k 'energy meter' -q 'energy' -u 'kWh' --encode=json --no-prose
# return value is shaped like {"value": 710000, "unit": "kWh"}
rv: {"value": 7941.9, "unit": "kWh"}
